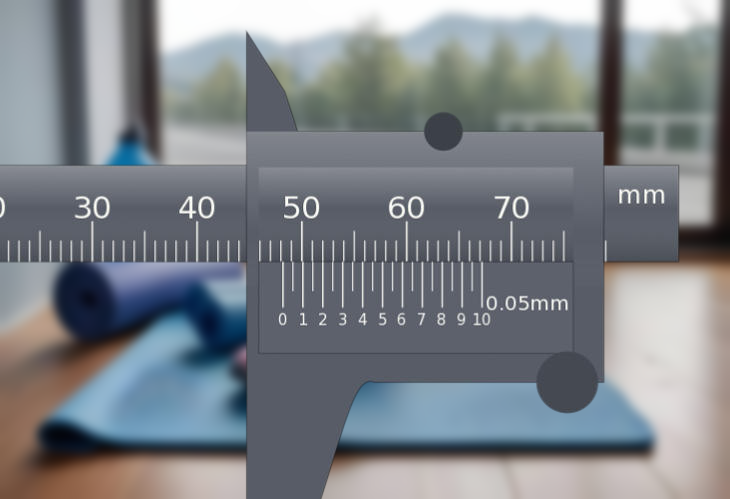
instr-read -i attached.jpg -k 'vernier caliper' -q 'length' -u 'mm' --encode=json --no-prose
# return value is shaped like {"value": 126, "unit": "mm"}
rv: {"value": 48.2, "unit": "mm"}
